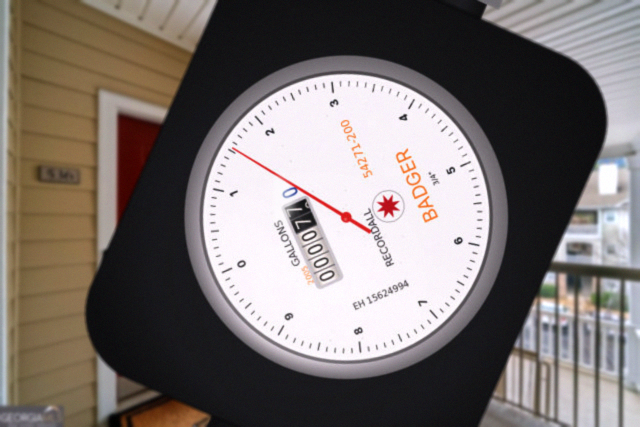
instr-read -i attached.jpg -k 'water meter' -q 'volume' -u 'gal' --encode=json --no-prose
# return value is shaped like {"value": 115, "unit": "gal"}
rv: {"value": 771.5, "unit": "gal"}
